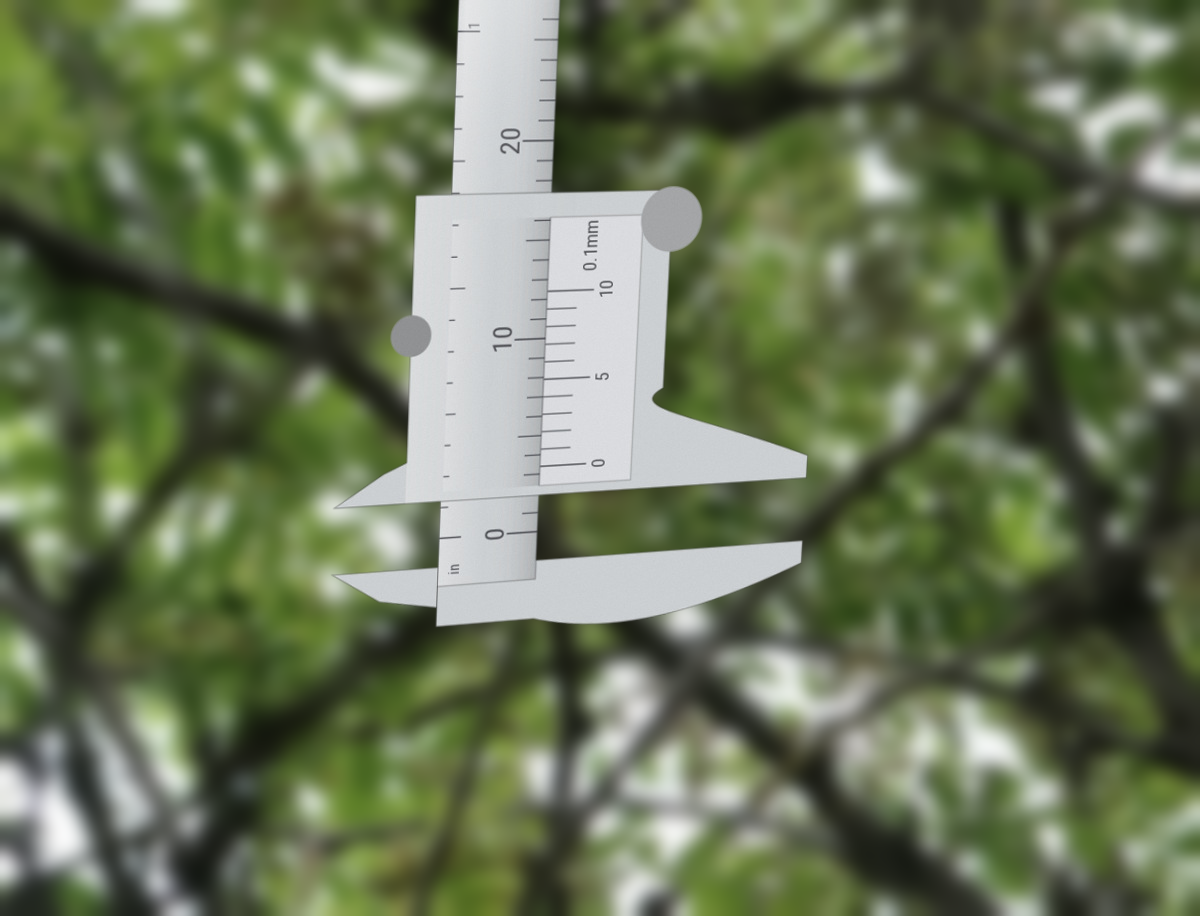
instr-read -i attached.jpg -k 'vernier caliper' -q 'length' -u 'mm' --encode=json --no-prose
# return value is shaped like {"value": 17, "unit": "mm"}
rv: {"value": 3.4, "unit": "mm"}
